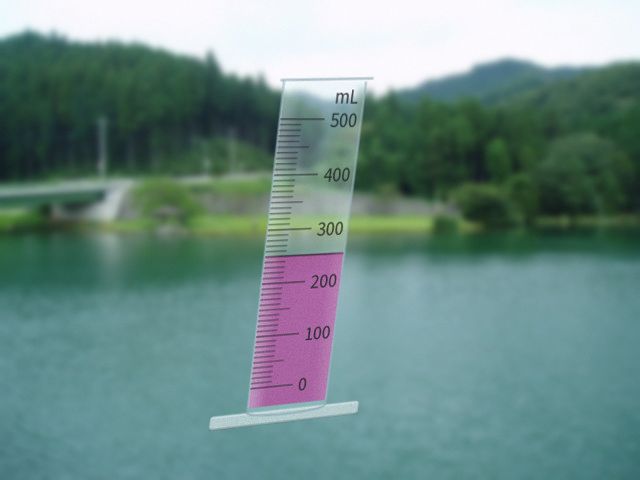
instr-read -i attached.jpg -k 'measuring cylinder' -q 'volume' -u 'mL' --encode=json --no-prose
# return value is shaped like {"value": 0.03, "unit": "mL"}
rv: {"value": 250, "unit": "mL"}
